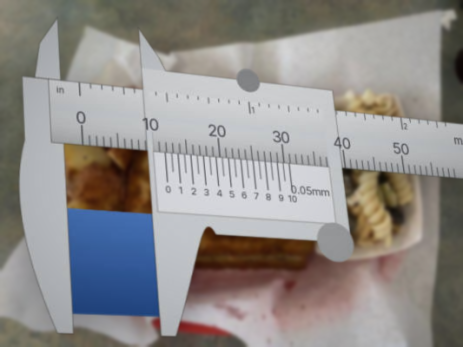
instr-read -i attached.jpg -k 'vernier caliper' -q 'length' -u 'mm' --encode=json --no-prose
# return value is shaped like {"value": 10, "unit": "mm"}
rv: {"value": 11.8, "unit": "mm"}
